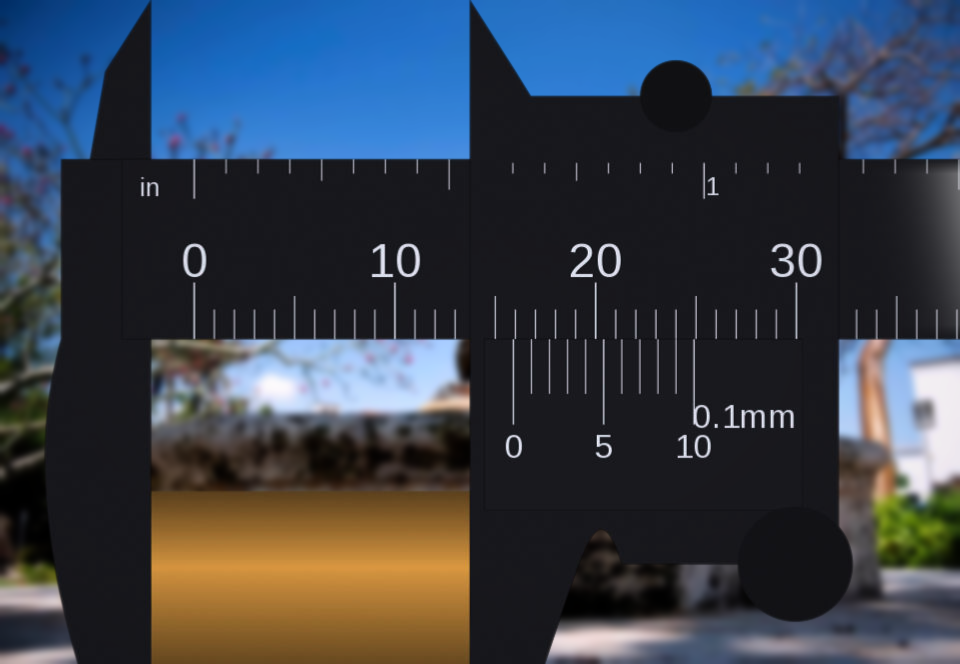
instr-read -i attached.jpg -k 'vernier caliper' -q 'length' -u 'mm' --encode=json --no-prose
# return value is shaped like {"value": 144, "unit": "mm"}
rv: {"value": 15.9, "unit": "mm"}
